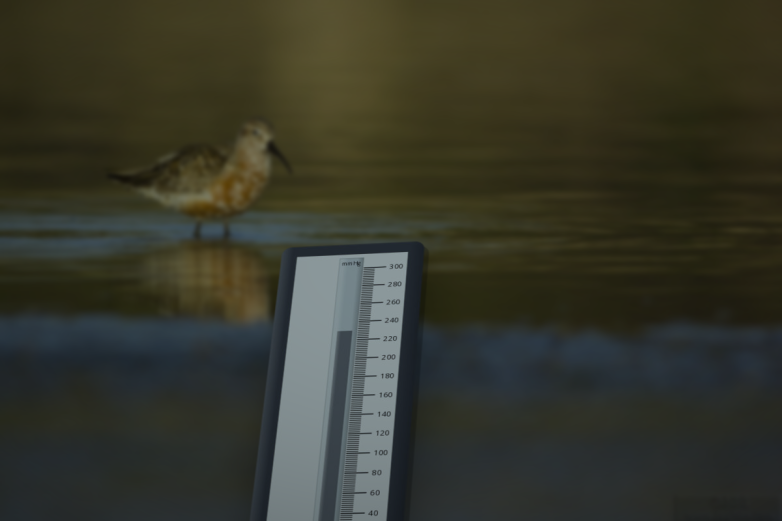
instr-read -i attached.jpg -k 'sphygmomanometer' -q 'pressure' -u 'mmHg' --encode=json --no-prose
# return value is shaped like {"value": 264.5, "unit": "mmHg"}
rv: {"value": 230, "unit": "mmHg"}
